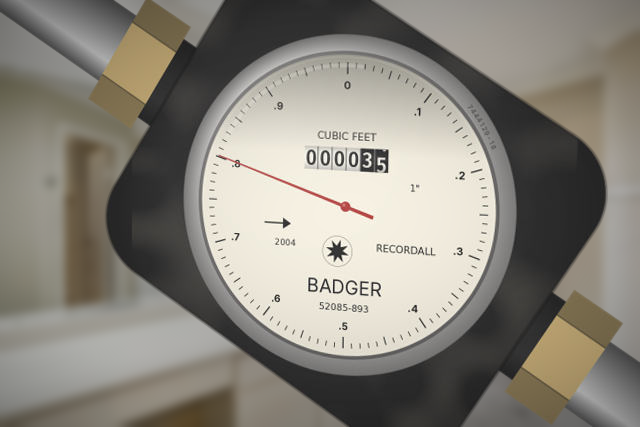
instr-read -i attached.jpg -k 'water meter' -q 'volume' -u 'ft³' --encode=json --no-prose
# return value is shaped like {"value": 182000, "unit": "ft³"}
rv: {"value": 34.80, "unit": "ft³"}
